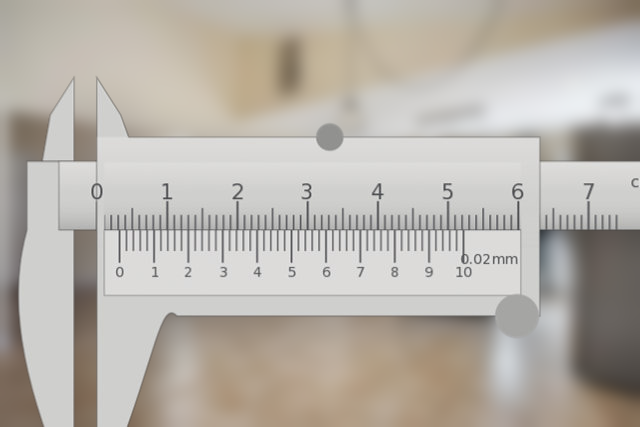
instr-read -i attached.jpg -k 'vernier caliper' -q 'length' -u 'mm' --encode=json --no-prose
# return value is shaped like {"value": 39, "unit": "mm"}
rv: {"value": 3.2, "unit": "mm"}
